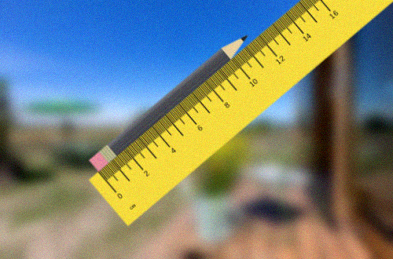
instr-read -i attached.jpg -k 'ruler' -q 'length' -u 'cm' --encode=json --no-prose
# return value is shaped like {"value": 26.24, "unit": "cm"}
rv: {"value": 11.5, "unit": "cm"}
